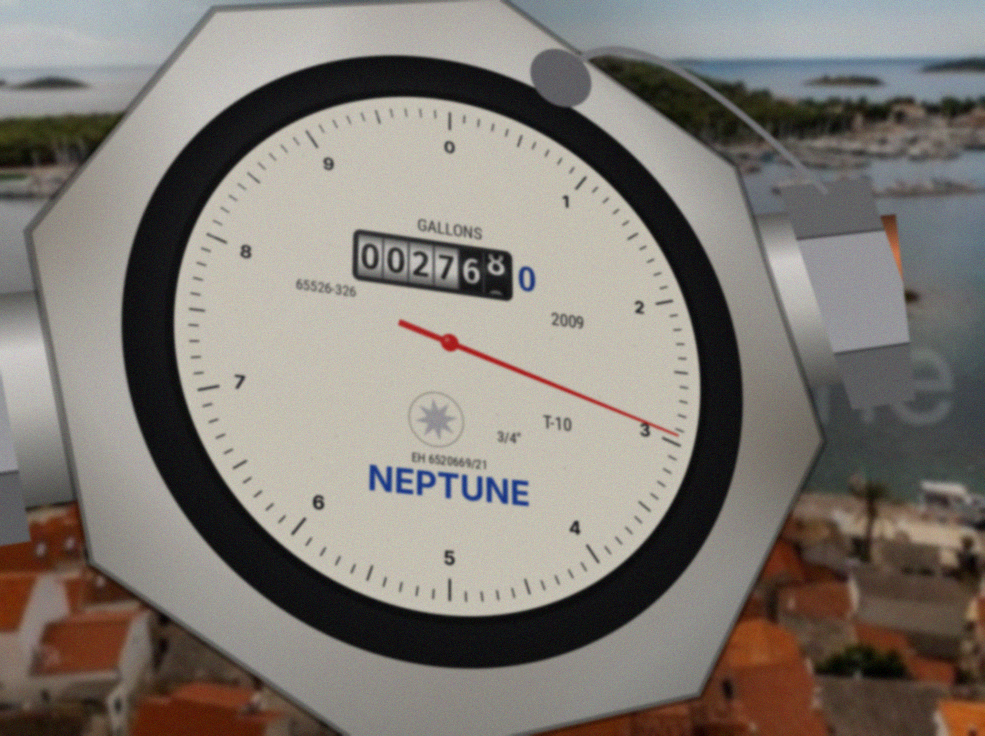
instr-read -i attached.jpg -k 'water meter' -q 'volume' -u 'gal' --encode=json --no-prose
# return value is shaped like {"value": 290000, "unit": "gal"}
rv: {"value": 27682.9, "unit": "gal"}
